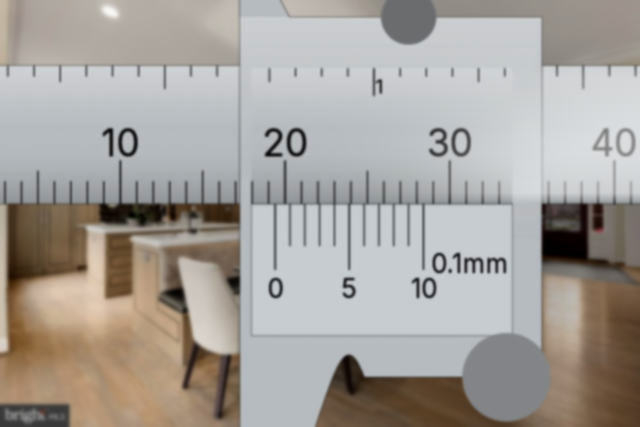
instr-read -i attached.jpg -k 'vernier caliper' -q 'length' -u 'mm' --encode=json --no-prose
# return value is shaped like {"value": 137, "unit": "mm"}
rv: {"value": 19.4, "unit": "mm"}
